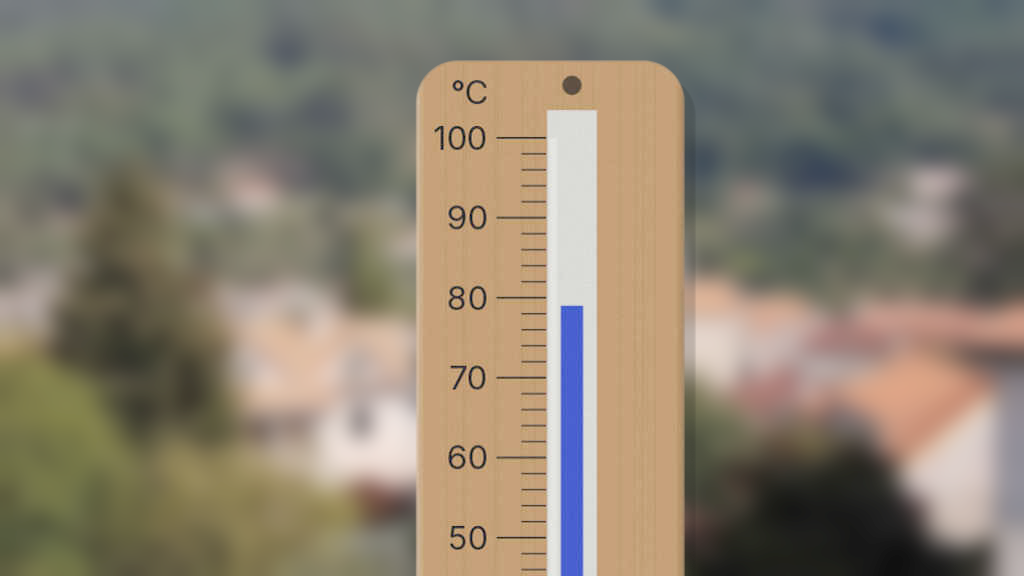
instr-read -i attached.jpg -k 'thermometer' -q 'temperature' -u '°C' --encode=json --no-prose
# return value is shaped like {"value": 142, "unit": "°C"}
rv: {"value": 79, "unit": "°C"}
